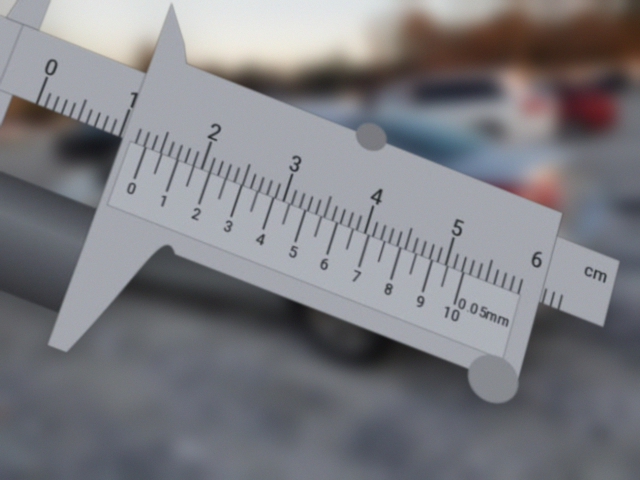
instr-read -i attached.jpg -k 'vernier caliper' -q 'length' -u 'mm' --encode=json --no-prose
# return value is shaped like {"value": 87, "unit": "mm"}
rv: {"value": 13.2, "unit": "mm"}
